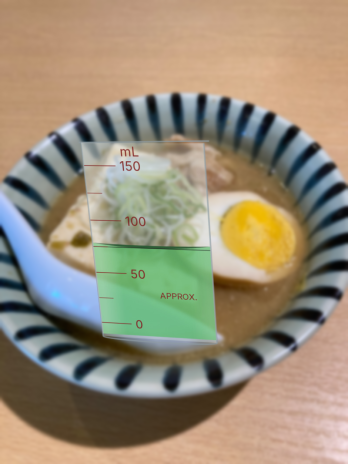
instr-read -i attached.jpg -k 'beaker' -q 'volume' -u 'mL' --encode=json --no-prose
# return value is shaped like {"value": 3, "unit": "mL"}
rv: {"value": 75, "unit": "mL"}
